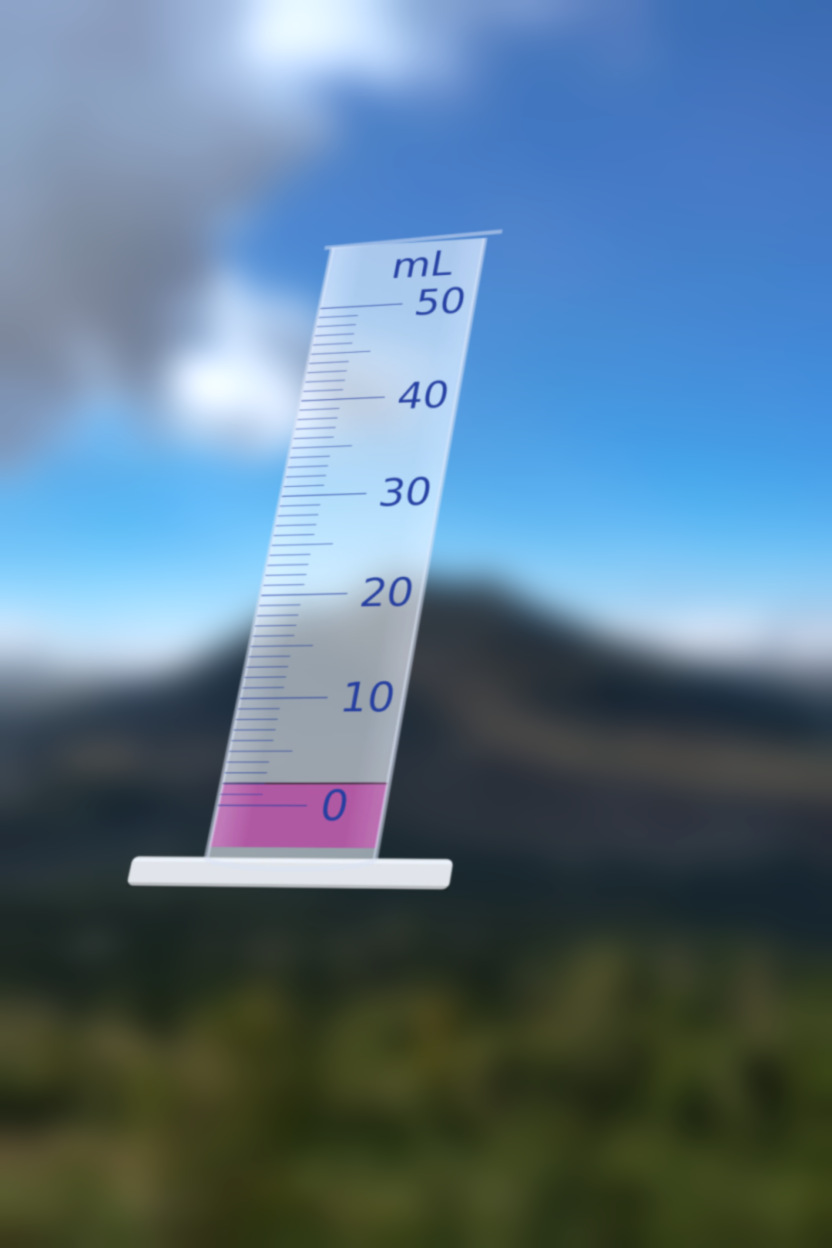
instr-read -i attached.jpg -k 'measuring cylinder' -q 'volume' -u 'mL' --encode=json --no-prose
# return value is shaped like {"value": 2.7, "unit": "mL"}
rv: {"value": 2, "unit": "mL"}
